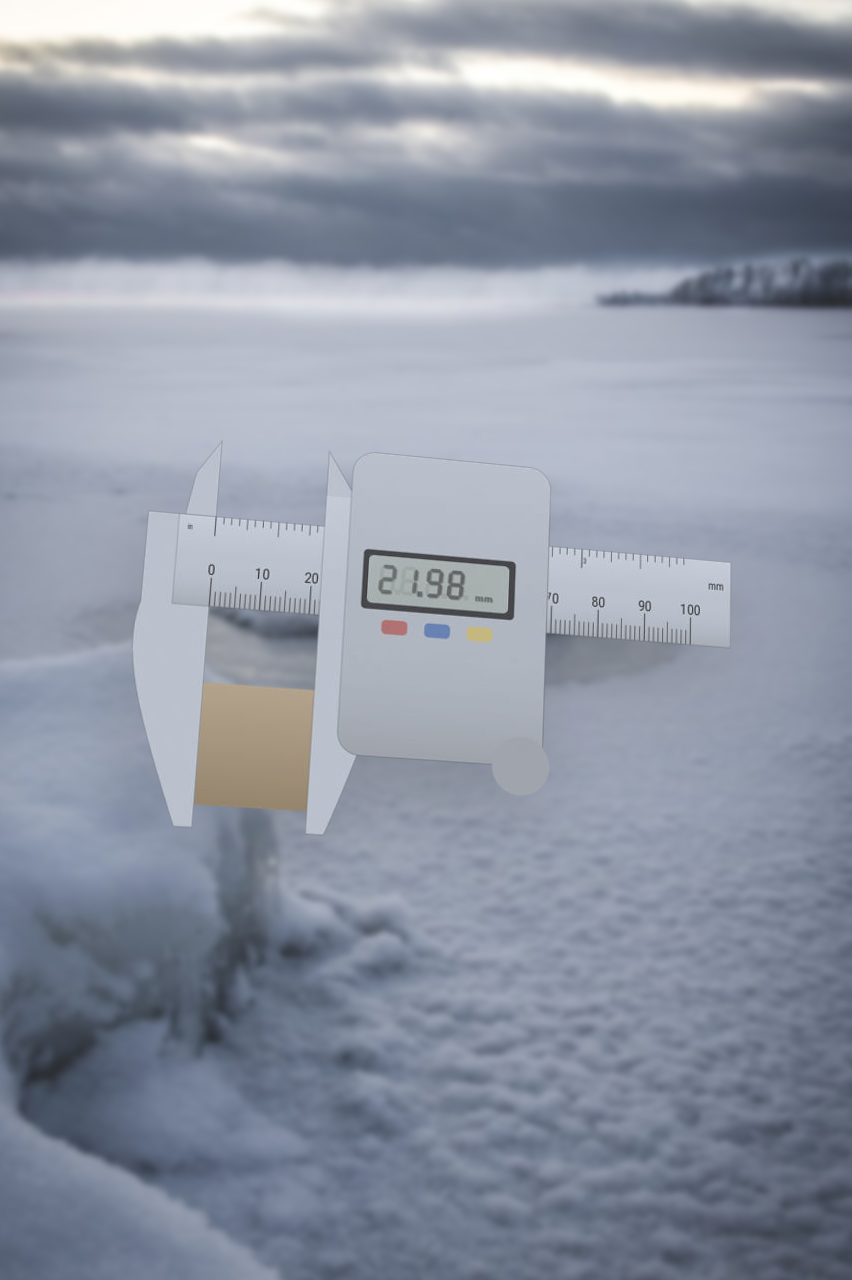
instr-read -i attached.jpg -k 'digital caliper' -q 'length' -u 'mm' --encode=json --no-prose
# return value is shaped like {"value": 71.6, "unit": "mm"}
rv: {"value": 21.98, "unit": "mm"}
